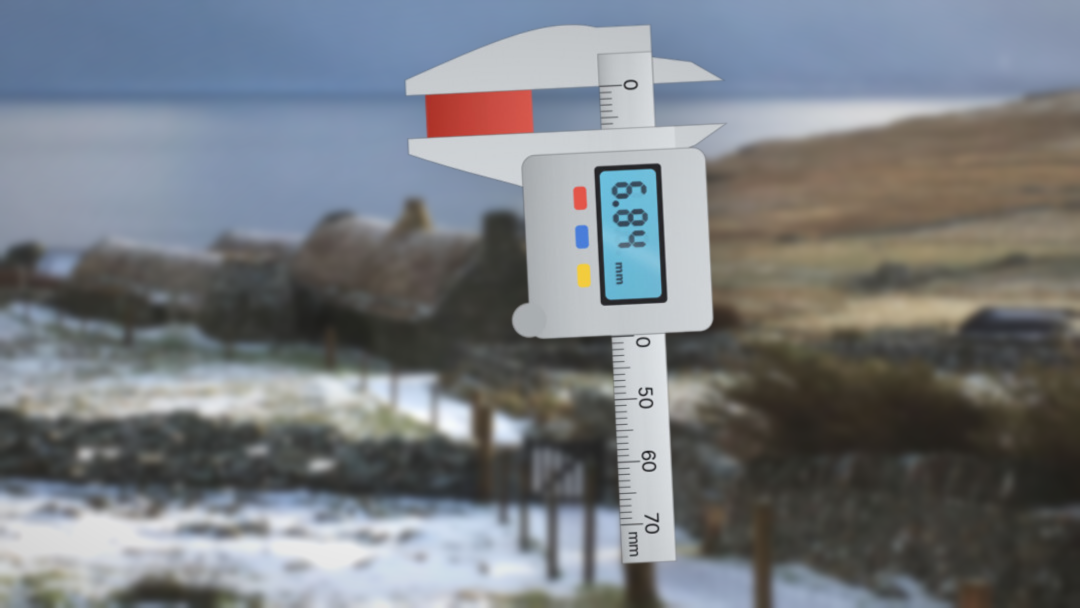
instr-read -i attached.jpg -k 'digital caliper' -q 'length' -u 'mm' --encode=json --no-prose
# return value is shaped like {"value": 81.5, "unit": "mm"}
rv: {"value": 6.84, "unit": "mm"}
